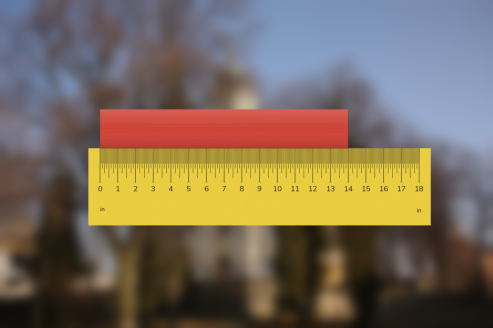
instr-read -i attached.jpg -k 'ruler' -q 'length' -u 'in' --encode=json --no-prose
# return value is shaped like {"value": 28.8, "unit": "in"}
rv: {"value": 14, "unit": "in"}
